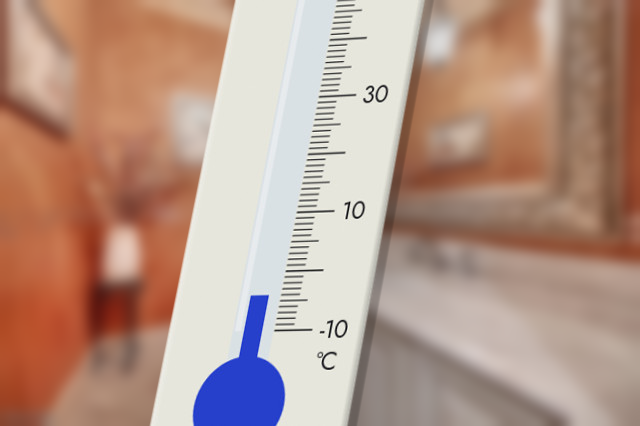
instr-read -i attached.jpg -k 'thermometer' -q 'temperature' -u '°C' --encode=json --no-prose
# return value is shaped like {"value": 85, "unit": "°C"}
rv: {"value": -4, "unit": "°C"}
